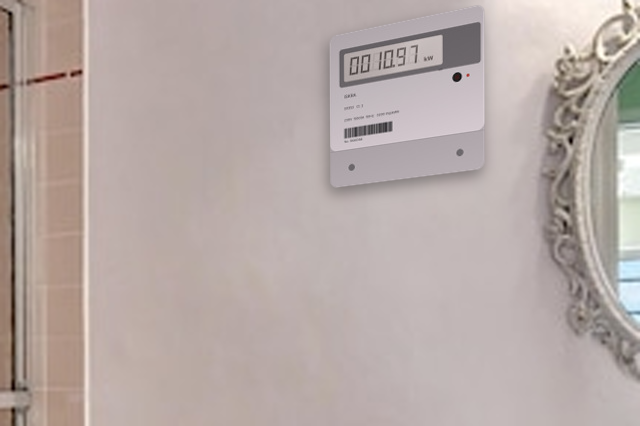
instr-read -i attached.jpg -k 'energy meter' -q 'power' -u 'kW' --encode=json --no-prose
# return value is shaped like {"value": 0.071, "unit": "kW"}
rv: {"value": 10.97, "unit": "kW"}
